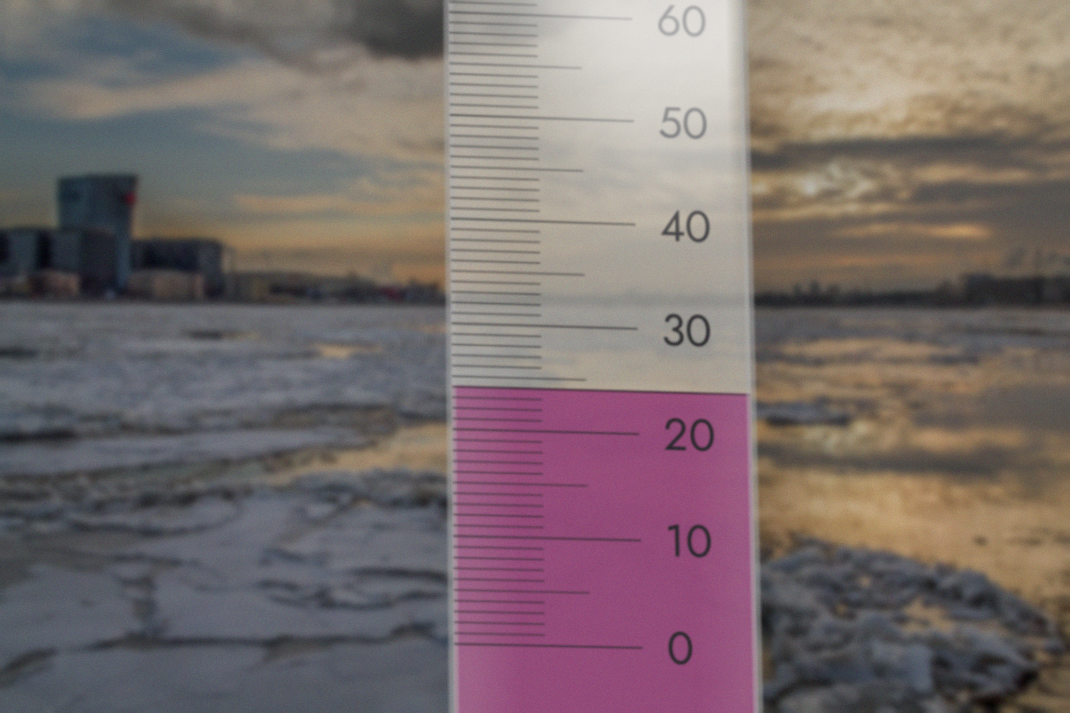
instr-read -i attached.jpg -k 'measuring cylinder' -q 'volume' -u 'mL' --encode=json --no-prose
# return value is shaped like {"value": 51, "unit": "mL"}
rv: {"value": 24, "unit": "mL"}
